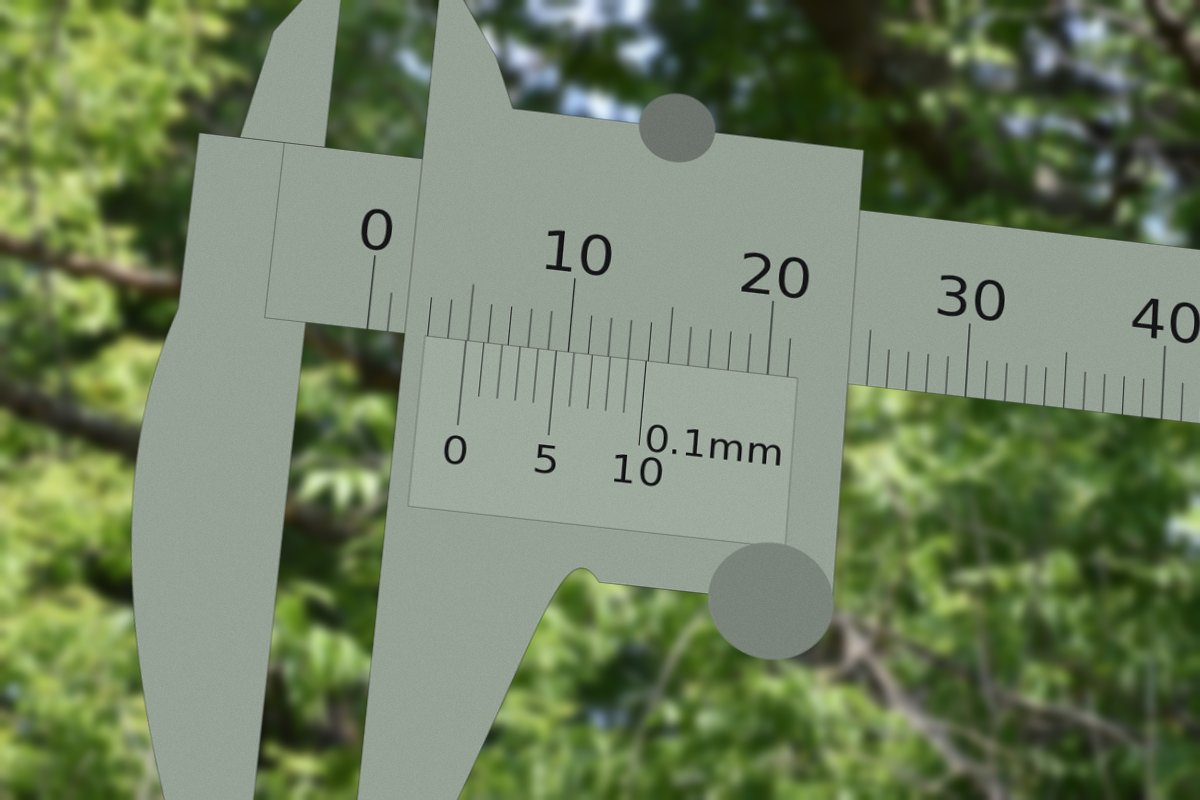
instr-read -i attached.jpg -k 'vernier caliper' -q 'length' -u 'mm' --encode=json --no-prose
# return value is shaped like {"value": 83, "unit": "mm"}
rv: {"value": 4.9, "unit": "mm"}
